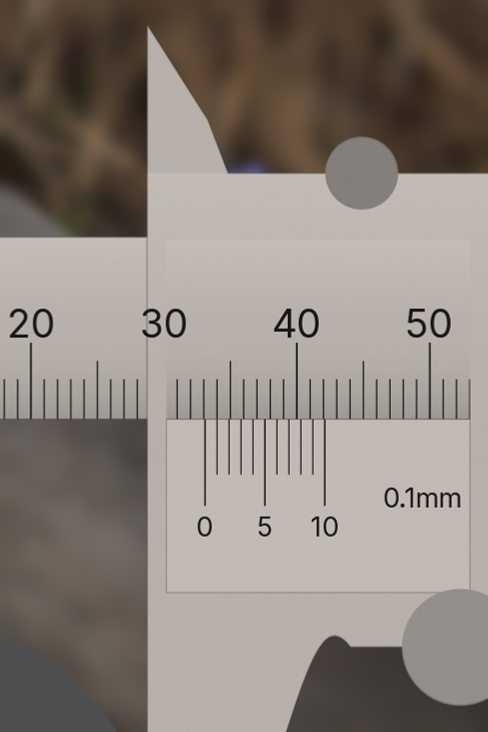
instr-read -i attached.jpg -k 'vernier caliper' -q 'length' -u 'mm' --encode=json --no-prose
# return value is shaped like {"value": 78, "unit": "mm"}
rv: {"value": 33.1, "unit": "mm"}
